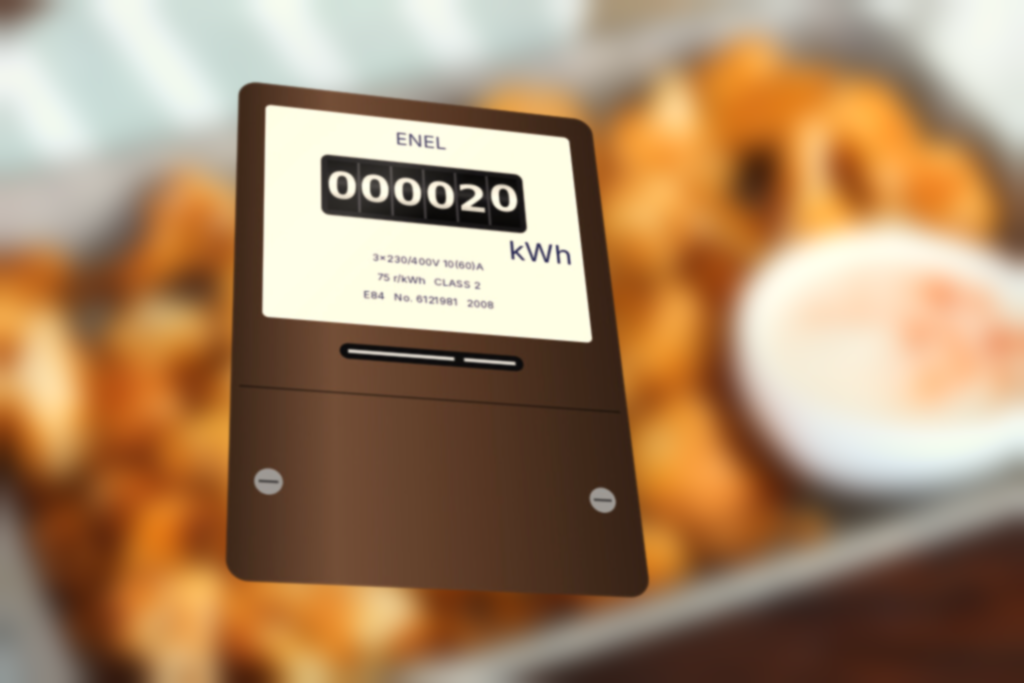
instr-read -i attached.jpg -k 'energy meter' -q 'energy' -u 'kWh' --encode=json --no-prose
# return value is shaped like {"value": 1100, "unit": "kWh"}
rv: {"value": 20, "unit": "kWh"}
